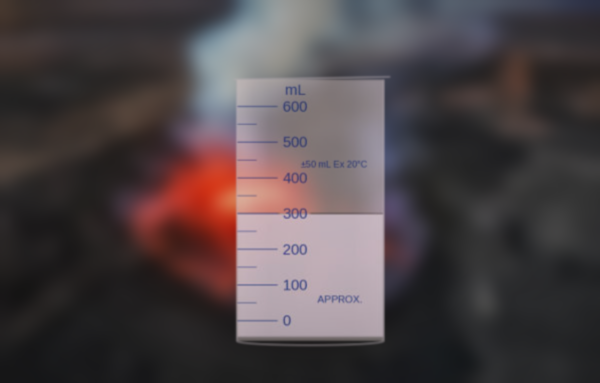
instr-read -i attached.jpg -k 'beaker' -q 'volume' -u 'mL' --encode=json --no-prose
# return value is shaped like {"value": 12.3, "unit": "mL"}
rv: {"value": 300, "unit": "mL"}
